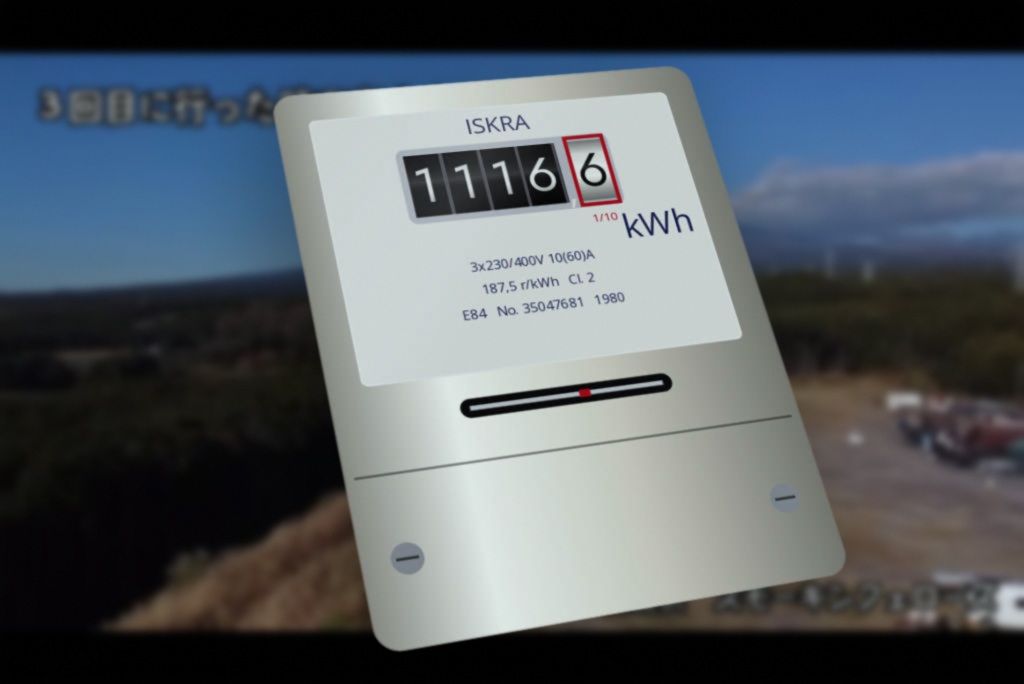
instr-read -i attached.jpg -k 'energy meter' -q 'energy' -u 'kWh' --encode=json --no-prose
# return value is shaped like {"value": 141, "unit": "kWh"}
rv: {"value": 1116.6, "unit": "kWh"}
